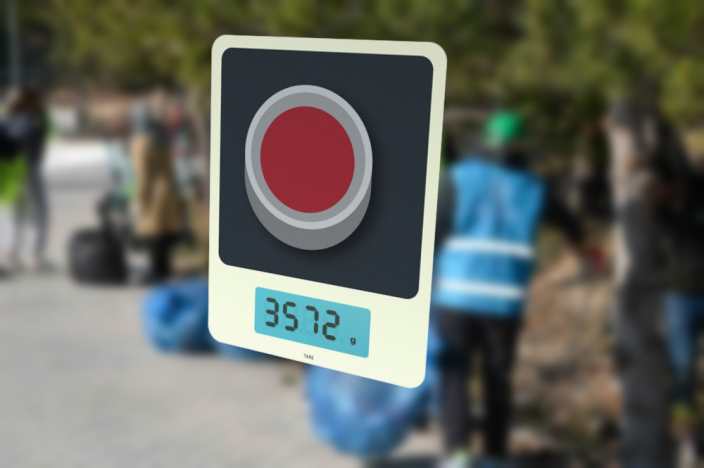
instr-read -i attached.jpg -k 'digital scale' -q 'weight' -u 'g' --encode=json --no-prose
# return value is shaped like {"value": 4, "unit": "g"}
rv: {"value": 3572, "unit": "g"}
